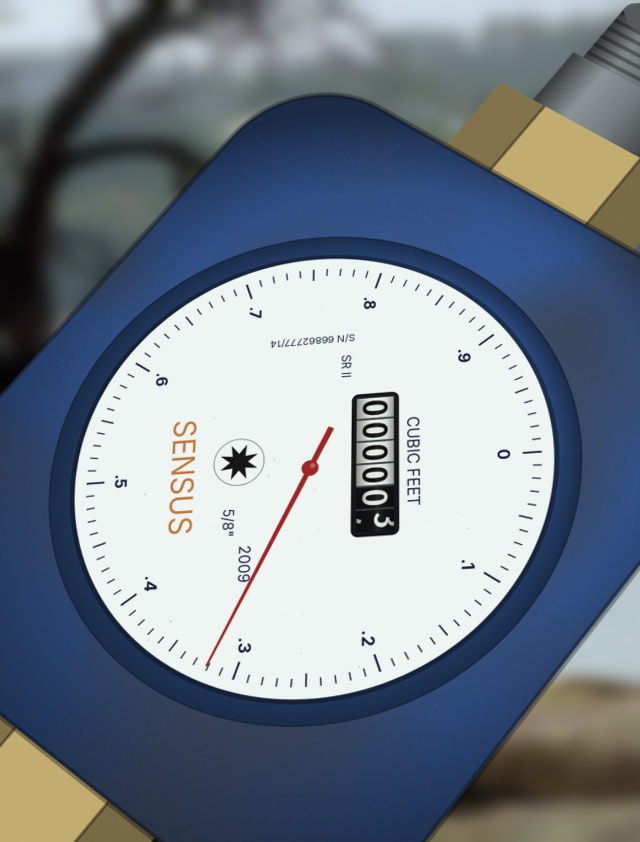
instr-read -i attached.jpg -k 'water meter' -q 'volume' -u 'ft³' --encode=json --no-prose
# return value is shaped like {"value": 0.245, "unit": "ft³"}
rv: {"value": 3.32, "unit": "ft³"}
